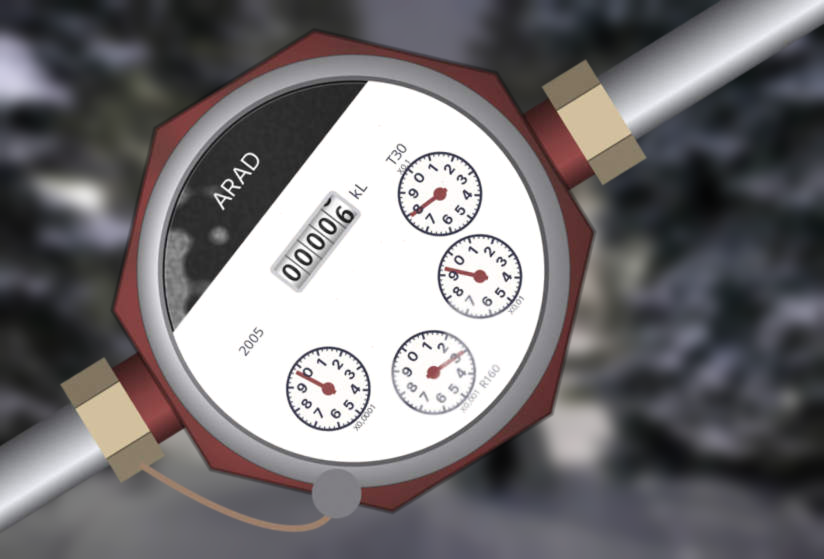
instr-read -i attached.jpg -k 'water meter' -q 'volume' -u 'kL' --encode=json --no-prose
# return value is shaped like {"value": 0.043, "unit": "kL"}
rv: {"value": 5.7929, "unit": "kL"}
